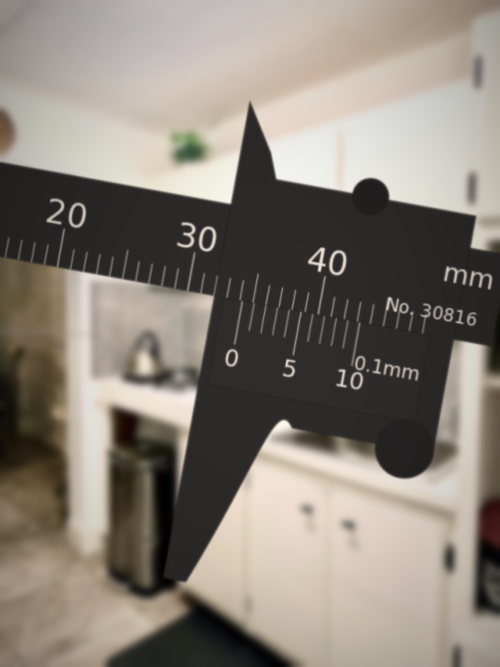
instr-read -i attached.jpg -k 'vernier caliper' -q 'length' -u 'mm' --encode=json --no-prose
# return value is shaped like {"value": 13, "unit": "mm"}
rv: {"value": 34.2, "unit": "mm"}
